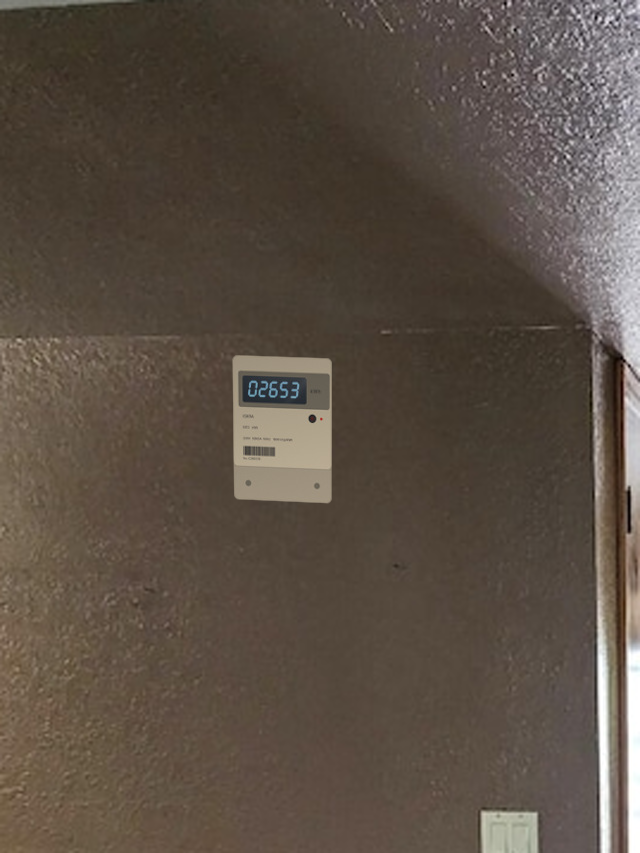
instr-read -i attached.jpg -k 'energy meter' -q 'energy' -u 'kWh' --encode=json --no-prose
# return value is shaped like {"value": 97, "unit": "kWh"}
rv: {"value": 2653, "unit": "kWh"}
